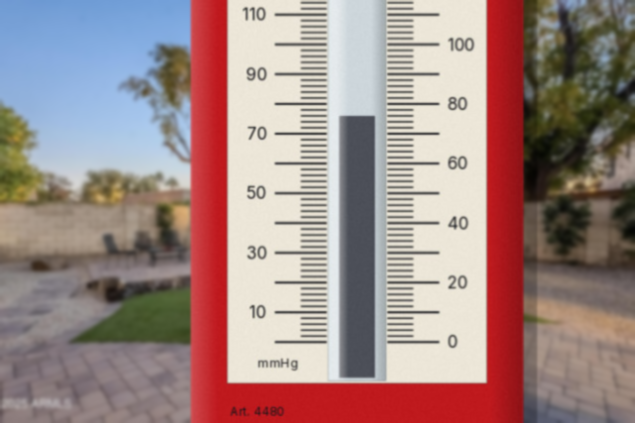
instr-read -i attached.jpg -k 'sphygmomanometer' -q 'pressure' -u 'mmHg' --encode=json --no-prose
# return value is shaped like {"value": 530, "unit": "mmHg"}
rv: {"value": 76, "unit": "mmHg"}
